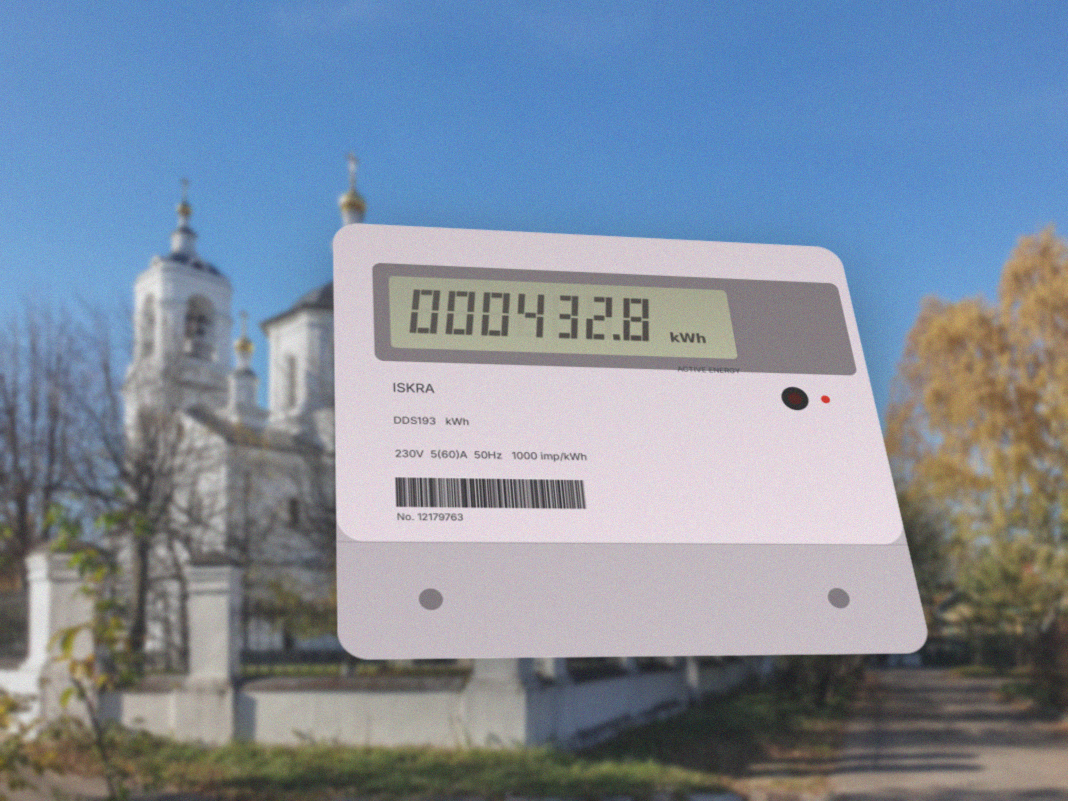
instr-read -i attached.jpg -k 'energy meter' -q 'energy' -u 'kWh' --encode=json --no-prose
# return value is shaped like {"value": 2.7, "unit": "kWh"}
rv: {"value": 432.8, "unit": "kWh"}
